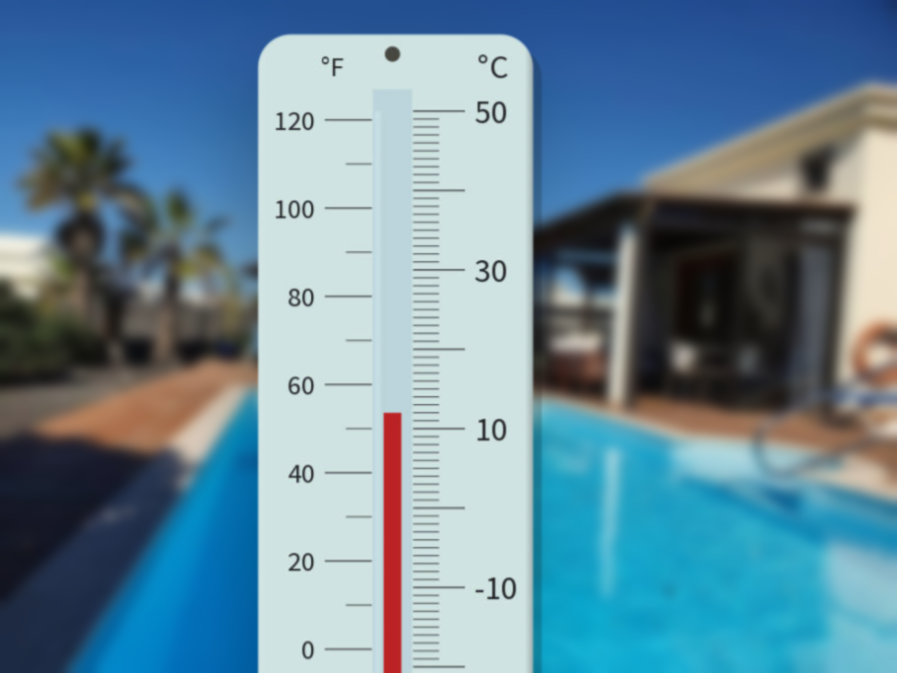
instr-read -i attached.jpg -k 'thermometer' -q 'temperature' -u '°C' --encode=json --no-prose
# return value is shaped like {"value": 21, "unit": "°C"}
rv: {"value": 12, "unit": "°C"}
